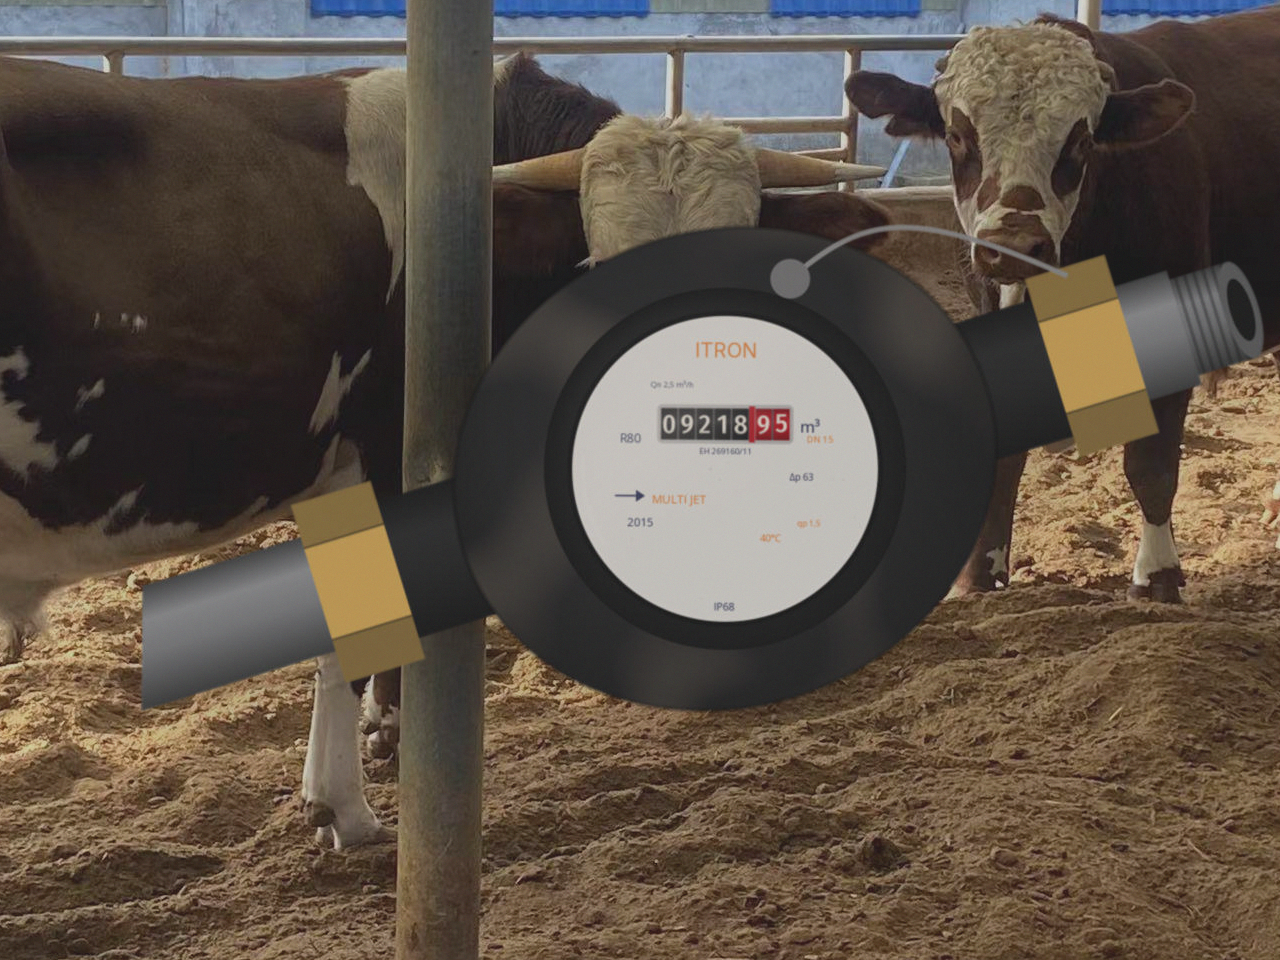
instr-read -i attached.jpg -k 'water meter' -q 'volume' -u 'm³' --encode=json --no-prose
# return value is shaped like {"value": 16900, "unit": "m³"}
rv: {"value": 9218.95, "unit": "m³"}
